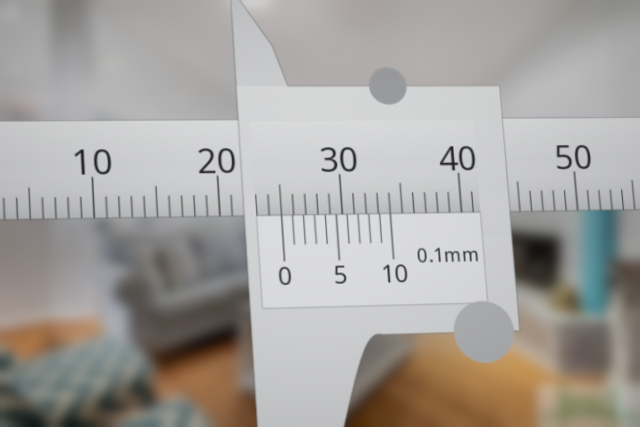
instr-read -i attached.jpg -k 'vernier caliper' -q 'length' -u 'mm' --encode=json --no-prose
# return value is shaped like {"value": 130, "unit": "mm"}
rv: {"value": 25.0, "unit": "mm"}
